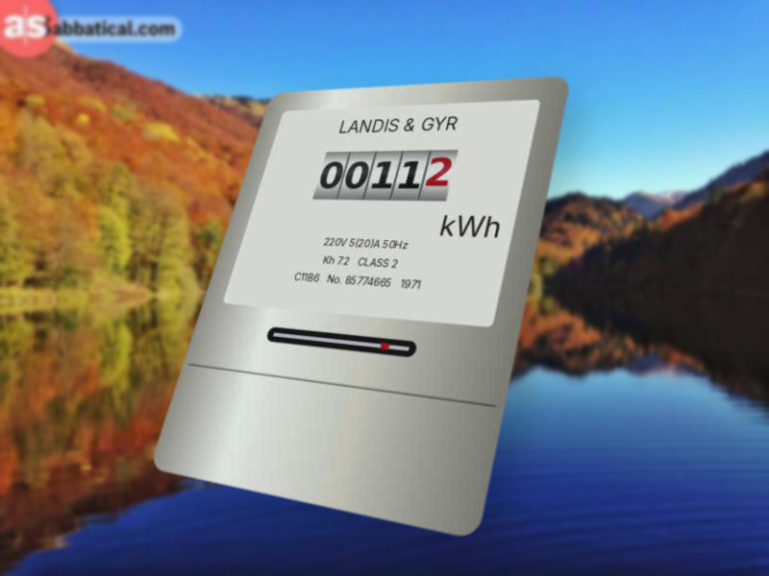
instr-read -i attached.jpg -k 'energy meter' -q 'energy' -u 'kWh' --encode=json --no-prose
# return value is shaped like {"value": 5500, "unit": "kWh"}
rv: {"value": 11.2, "unit": "kWh"}
